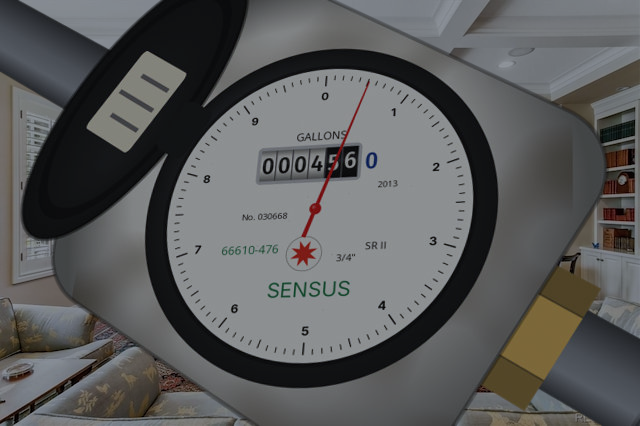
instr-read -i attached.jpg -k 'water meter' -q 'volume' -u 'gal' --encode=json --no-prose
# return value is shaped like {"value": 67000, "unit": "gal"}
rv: {"value": 4560.5, "unit": "gal"}
